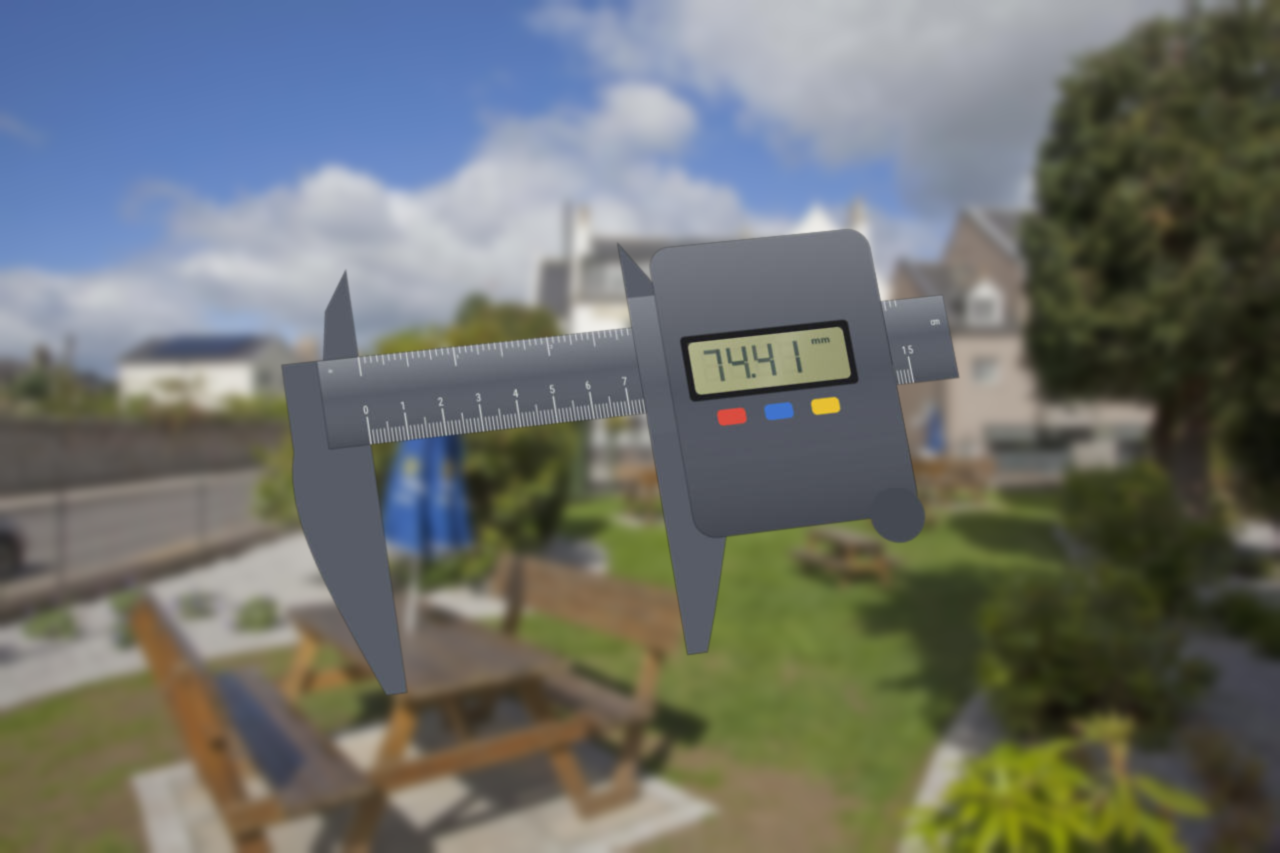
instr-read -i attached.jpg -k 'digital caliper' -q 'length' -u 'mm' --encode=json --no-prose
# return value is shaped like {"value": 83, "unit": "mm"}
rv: {"value": 74.41, "unit": "mm"}
